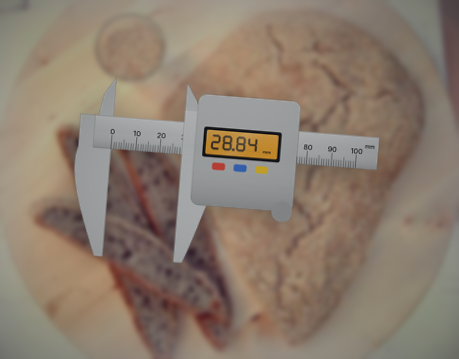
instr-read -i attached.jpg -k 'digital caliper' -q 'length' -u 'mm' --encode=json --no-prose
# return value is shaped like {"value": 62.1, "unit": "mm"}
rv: {"value": 28.84, "unit": "mm"}
